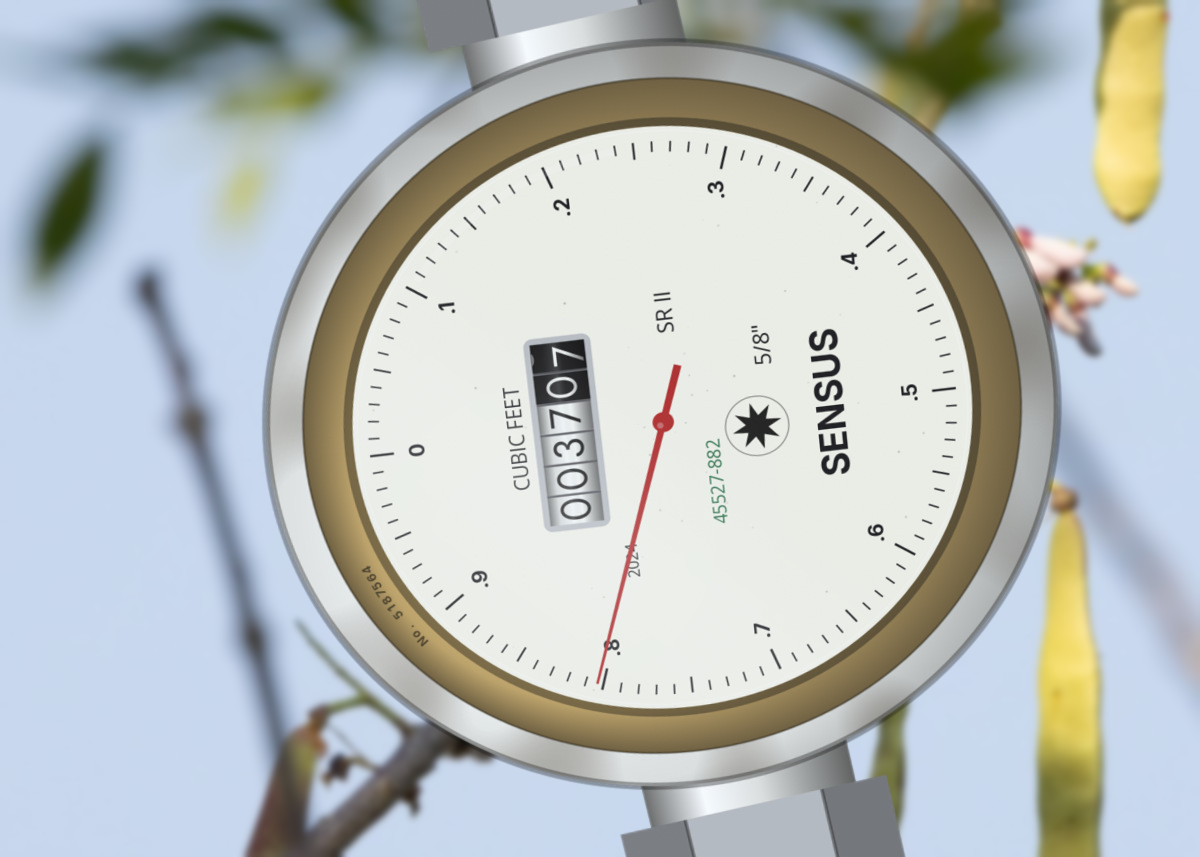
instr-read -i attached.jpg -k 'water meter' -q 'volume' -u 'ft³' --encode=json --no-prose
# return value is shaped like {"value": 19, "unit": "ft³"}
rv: {"value": 3706.80, "unit": "ft³"}
